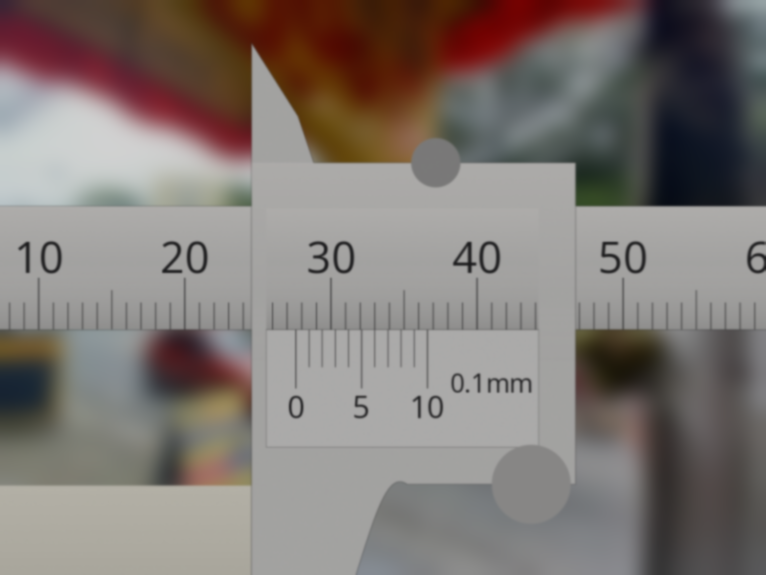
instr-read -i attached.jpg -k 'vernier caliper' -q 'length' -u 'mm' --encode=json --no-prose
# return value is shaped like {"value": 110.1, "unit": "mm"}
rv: {"value": 27.6, "unit": "mm"}
